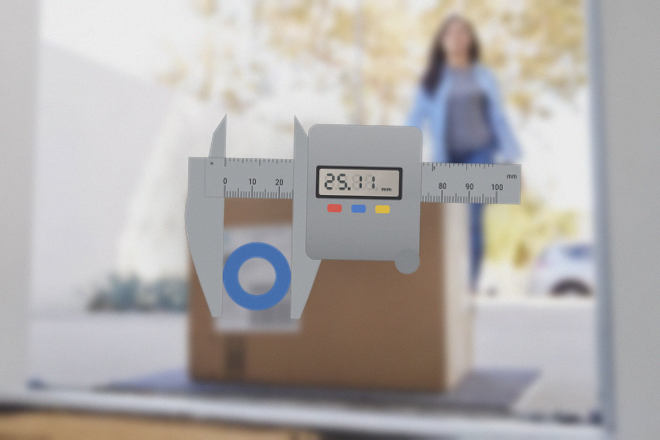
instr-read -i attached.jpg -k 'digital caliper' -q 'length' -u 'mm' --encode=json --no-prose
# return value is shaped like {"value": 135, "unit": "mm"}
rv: {"value": 25.11, "unit": "mm"}
